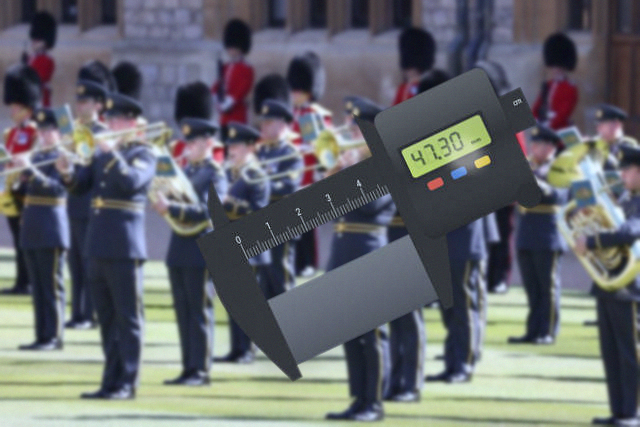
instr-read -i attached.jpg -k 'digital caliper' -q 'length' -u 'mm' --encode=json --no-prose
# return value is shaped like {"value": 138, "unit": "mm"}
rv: {"value": 47.30, "unit": "mm"}
